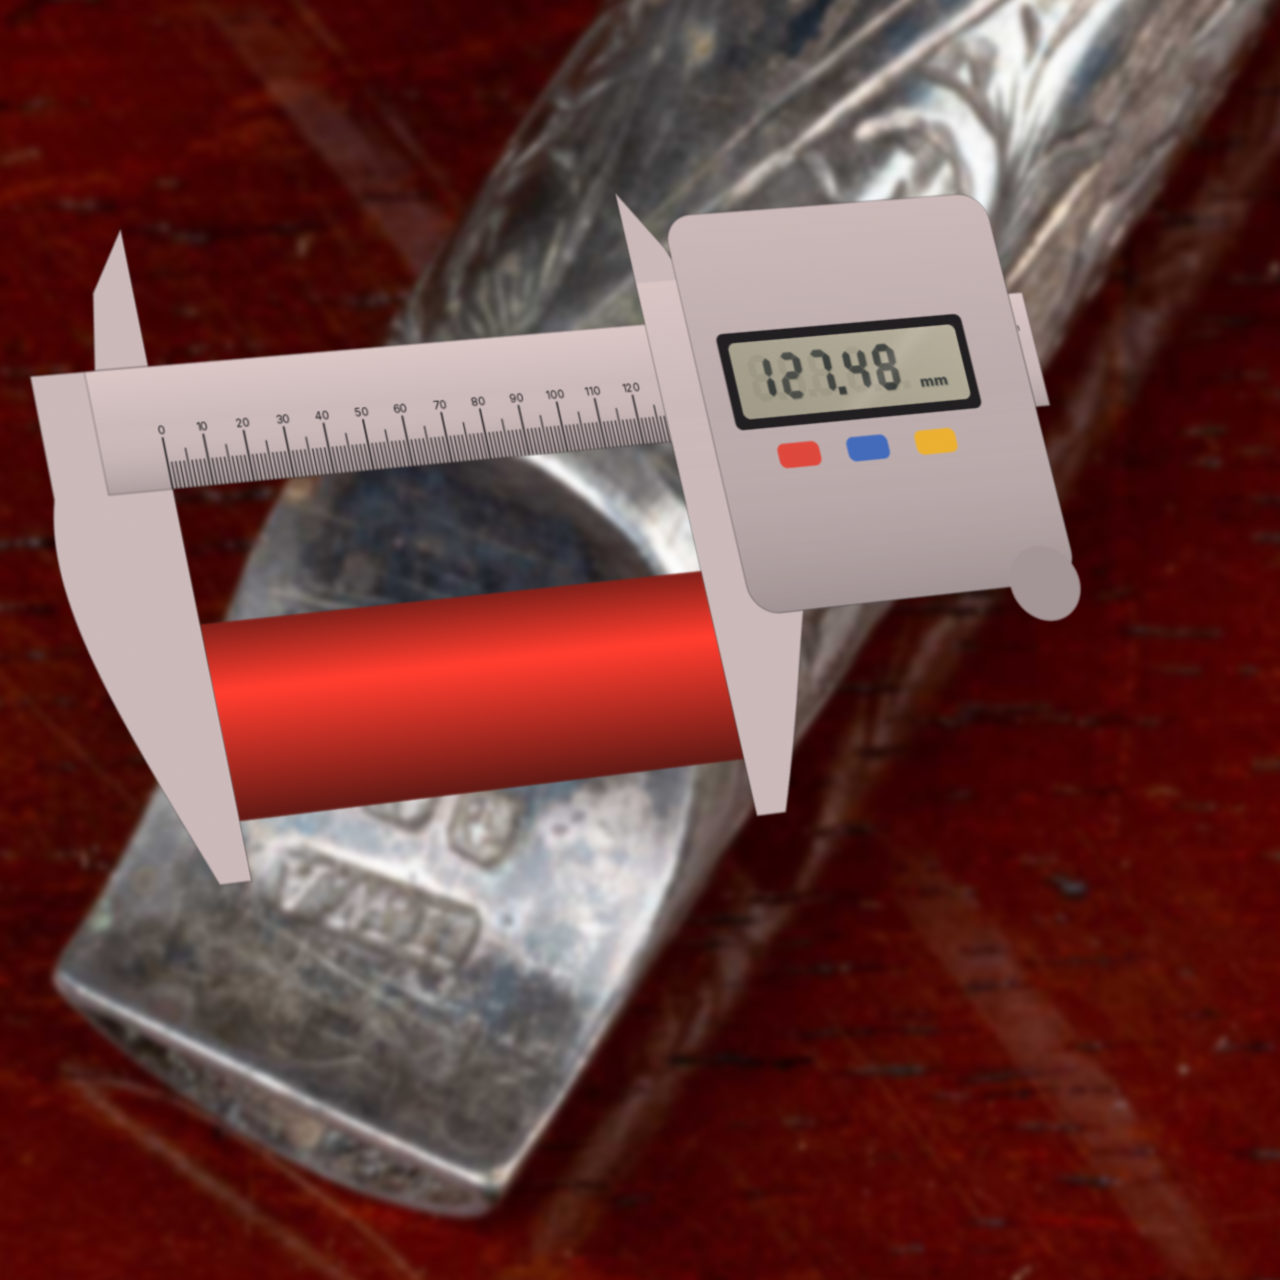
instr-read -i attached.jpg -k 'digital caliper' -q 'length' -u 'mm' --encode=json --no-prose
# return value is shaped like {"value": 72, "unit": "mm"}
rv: {"value": 127.48, "unit": "mm"}
